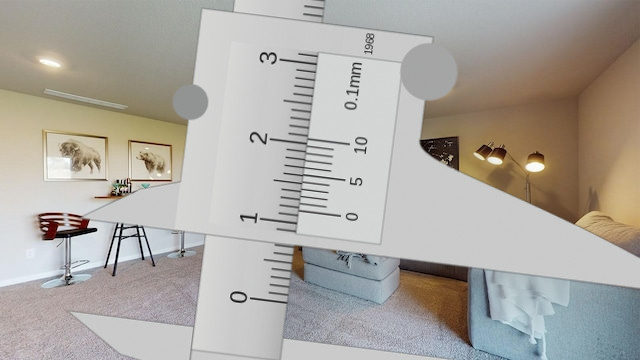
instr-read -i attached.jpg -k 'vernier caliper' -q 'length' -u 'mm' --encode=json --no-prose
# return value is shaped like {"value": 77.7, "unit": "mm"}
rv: {"value": 11.6, "unit": "mm"}
